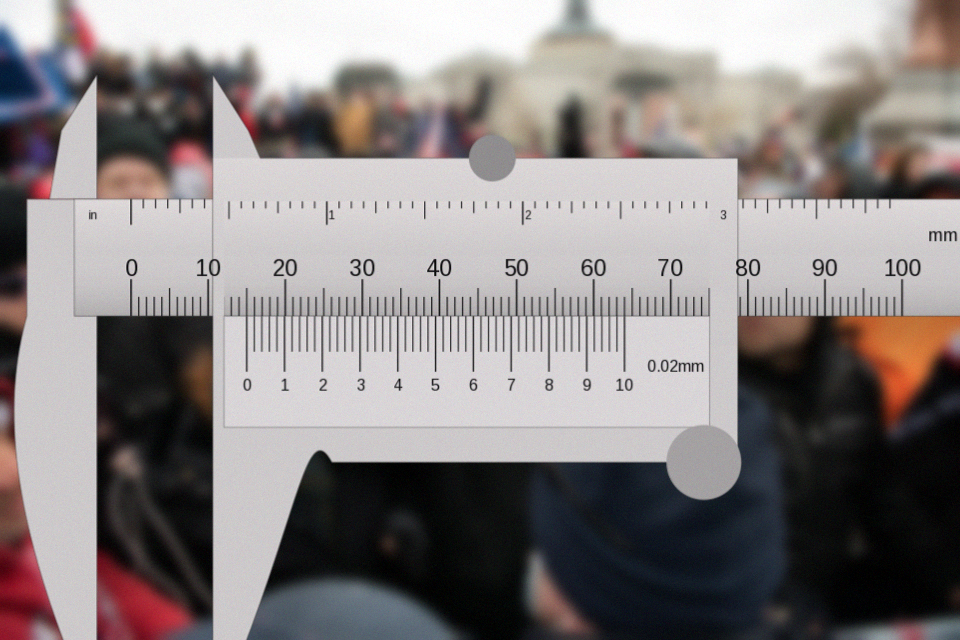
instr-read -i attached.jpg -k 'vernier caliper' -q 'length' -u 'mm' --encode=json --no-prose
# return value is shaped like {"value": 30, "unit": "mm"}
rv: {"value": 15.0, "unit": "mm"}
